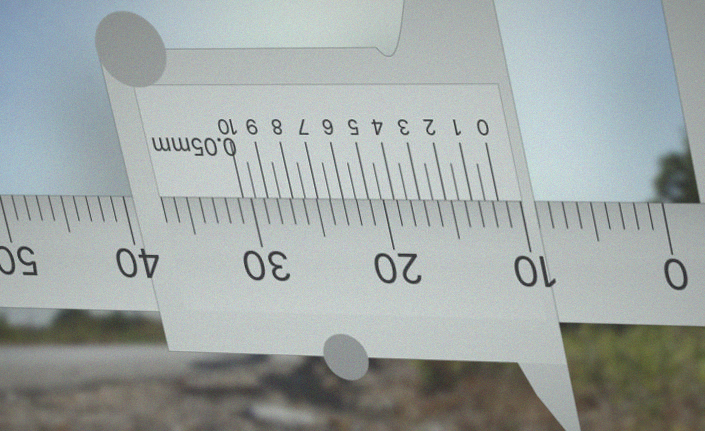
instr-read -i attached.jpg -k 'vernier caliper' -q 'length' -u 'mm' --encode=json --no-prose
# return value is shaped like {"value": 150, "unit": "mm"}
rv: {"value": 11.6, "unit": "mm"}
